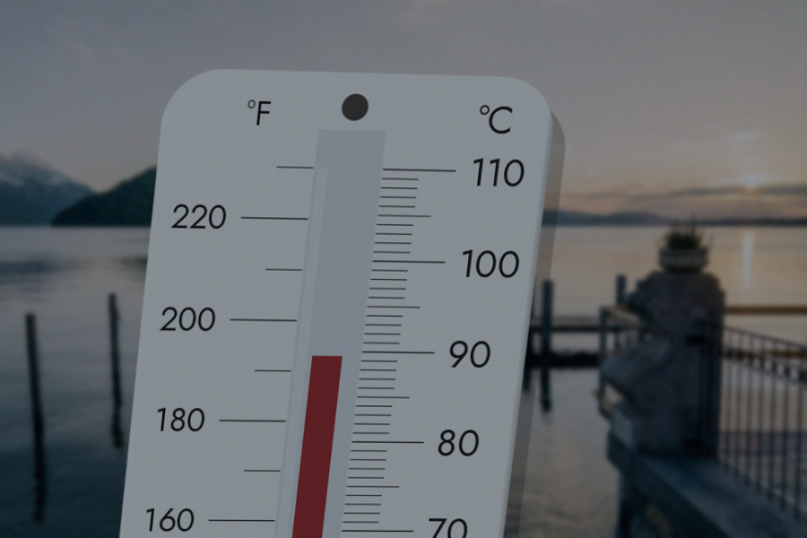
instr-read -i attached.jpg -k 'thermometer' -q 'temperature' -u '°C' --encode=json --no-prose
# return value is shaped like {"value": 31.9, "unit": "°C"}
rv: {"value": 89.5, "unit": "°C"}
